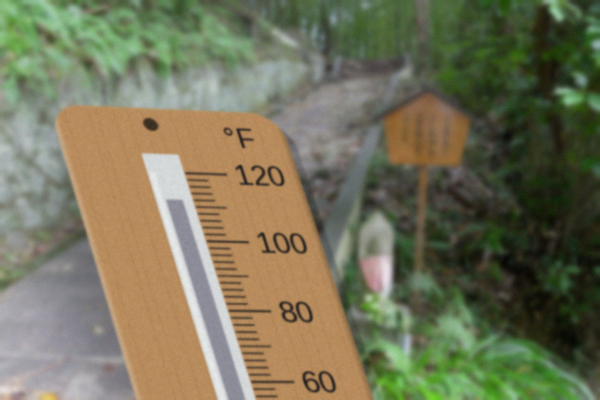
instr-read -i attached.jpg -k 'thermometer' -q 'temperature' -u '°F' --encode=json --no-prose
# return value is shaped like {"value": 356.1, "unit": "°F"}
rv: {"value": 112, "unit": "°F"}
